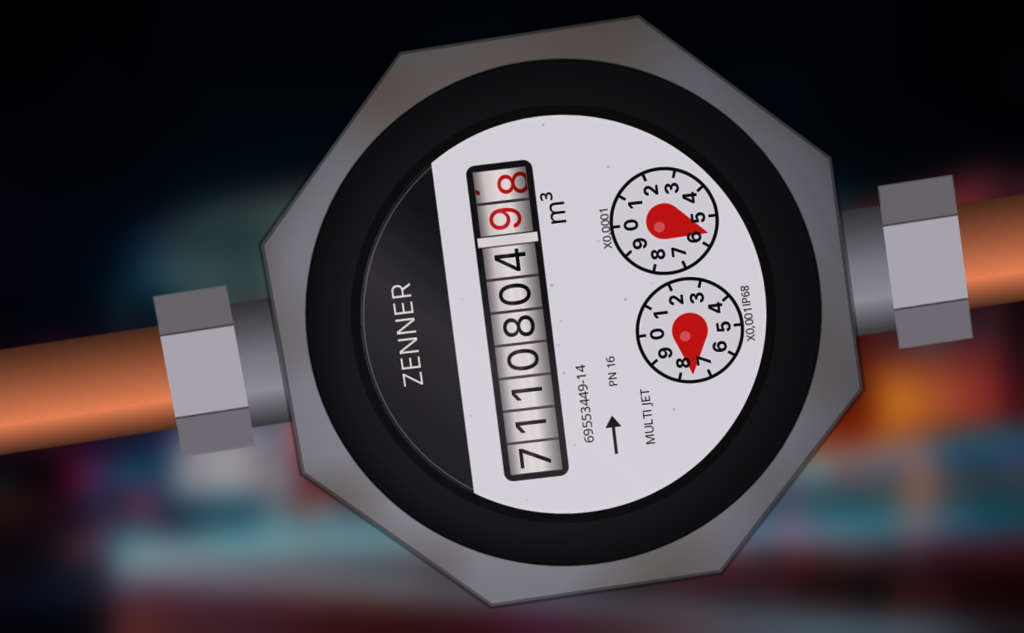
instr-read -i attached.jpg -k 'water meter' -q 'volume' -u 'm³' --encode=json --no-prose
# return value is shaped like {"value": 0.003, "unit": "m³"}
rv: {"value": 7110804.9775, "unit": "m³"}
